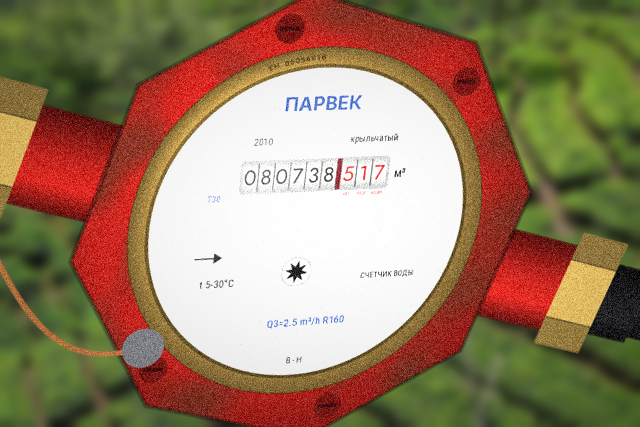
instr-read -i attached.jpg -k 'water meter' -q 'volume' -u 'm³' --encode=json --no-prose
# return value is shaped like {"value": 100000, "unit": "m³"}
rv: {"value": 80738.517, "unit": "m³"}
